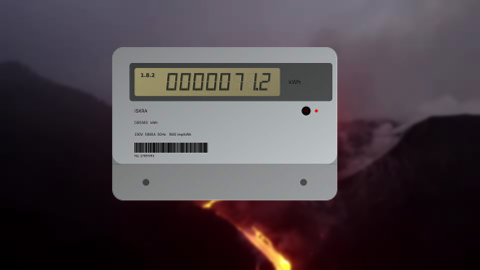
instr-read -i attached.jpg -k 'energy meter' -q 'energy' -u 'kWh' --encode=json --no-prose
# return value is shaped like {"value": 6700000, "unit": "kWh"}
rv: {"value": 71.2, "unit": "kWh"}
